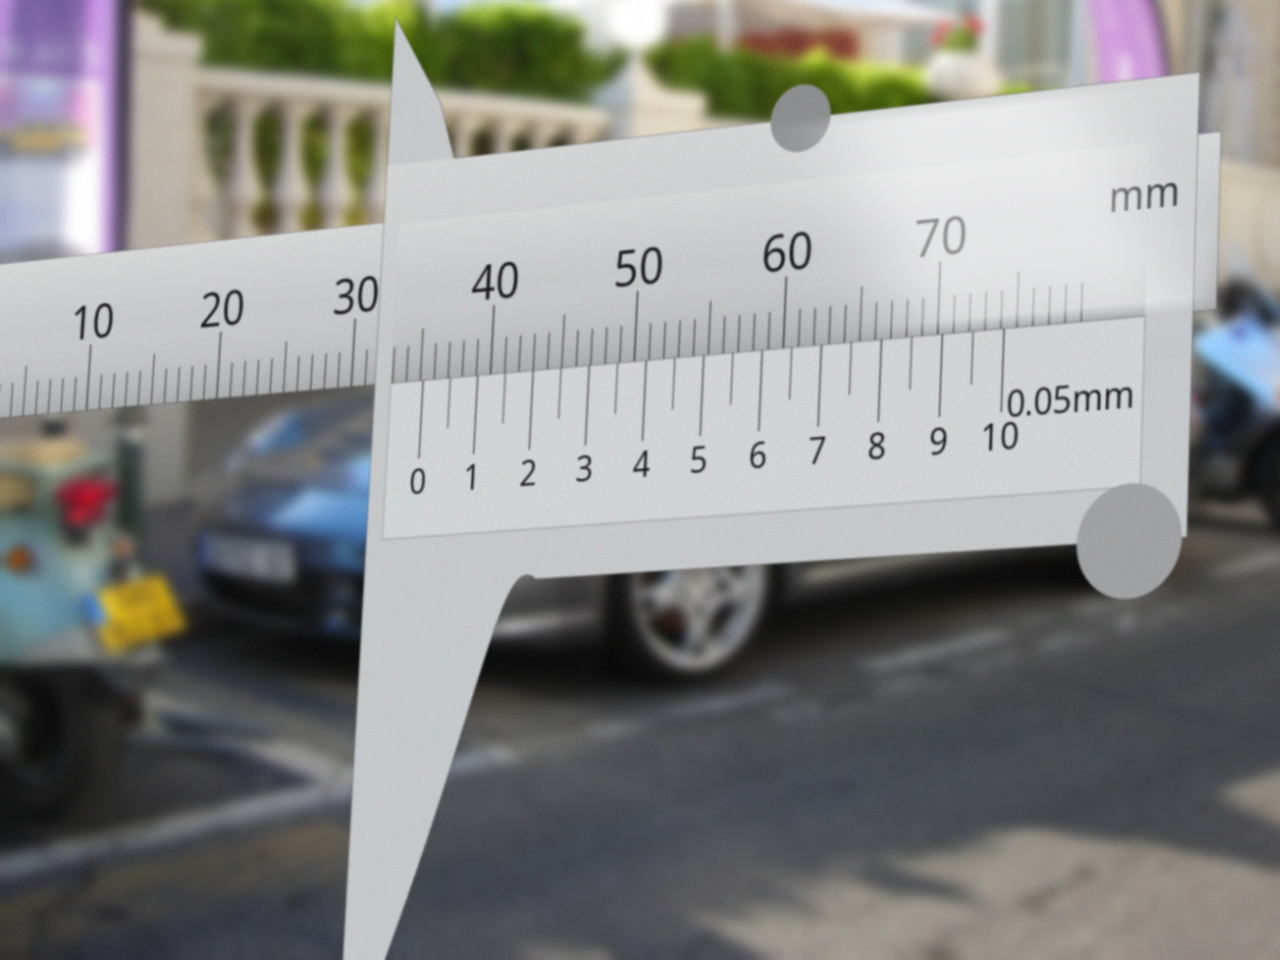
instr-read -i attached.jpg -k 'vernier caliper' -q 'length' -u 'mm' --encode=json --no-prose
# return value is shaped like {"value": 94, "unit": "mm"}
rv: {"value": 35.2, "unit": "mm"}
